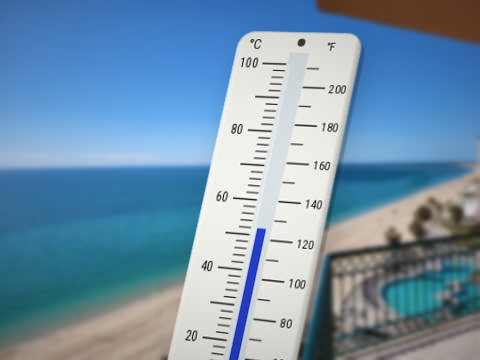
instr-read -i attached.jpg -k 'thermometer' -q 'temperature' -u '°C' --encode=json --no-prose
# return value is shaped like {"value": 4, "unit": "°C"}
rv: {"value": 52, "unit": "°C"}
